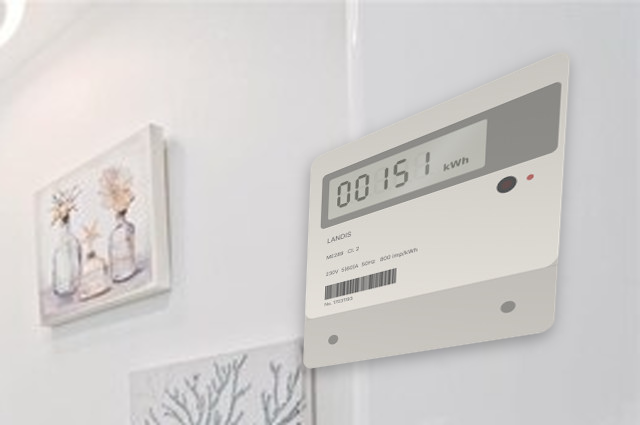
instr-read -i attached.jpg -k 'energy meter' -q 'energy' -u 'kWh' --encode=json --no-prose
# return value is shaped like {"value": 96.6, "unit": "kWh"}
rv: {"value": 151, "unit": "kWh"}
